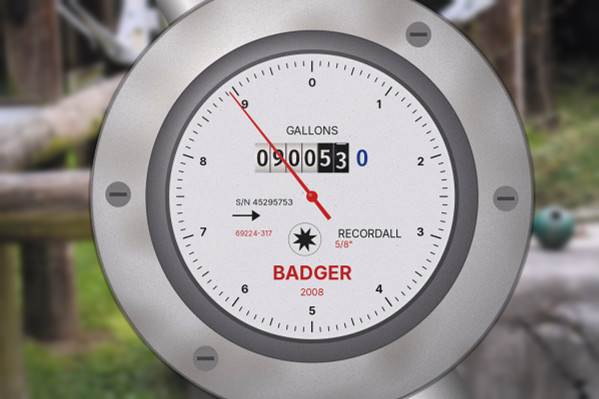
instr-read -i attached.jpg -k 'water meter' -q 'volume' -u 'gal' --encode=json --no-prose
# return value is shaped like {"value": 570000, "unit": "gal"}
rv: {"value": 900528.9, "unit": "gal"}
